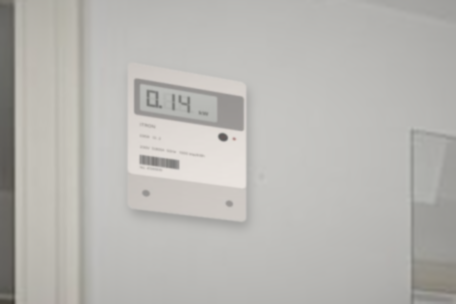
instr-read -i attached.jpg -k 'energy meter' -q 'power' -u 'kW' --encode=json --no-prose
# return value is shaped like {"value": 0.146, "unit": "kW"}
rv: {"value": 0.14, "unit": "kW"}
